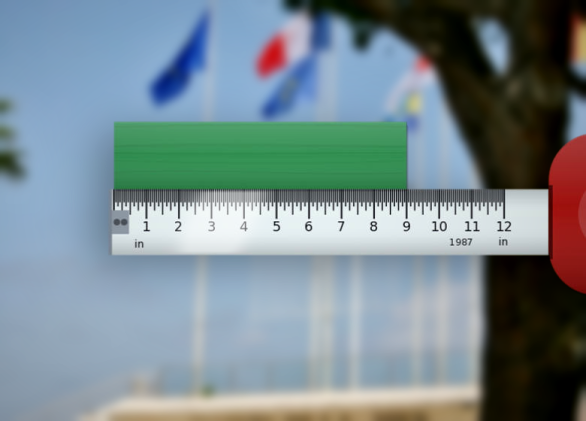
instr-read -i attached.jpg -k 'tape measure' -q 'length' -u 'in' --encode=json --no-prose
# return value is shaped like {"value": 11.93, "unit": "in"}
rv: {"value": 9, "unit": "in"}
